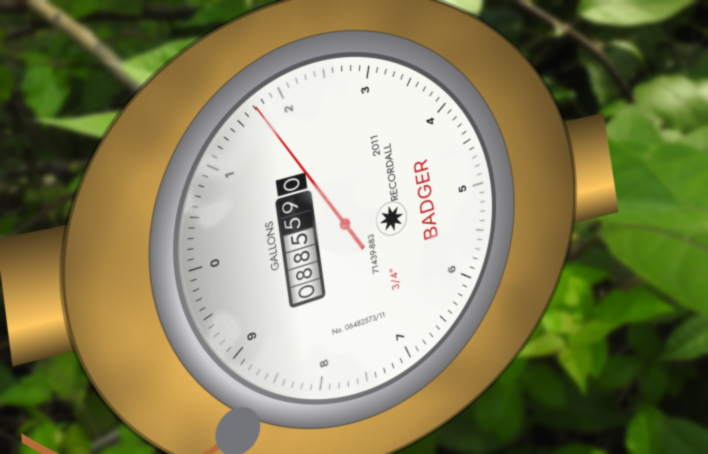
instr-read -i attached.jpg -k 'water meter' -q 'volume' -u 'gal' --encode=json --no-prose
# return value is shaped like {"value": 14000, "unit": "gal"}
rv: {"value": 885591.7, "unit": "gal"}
